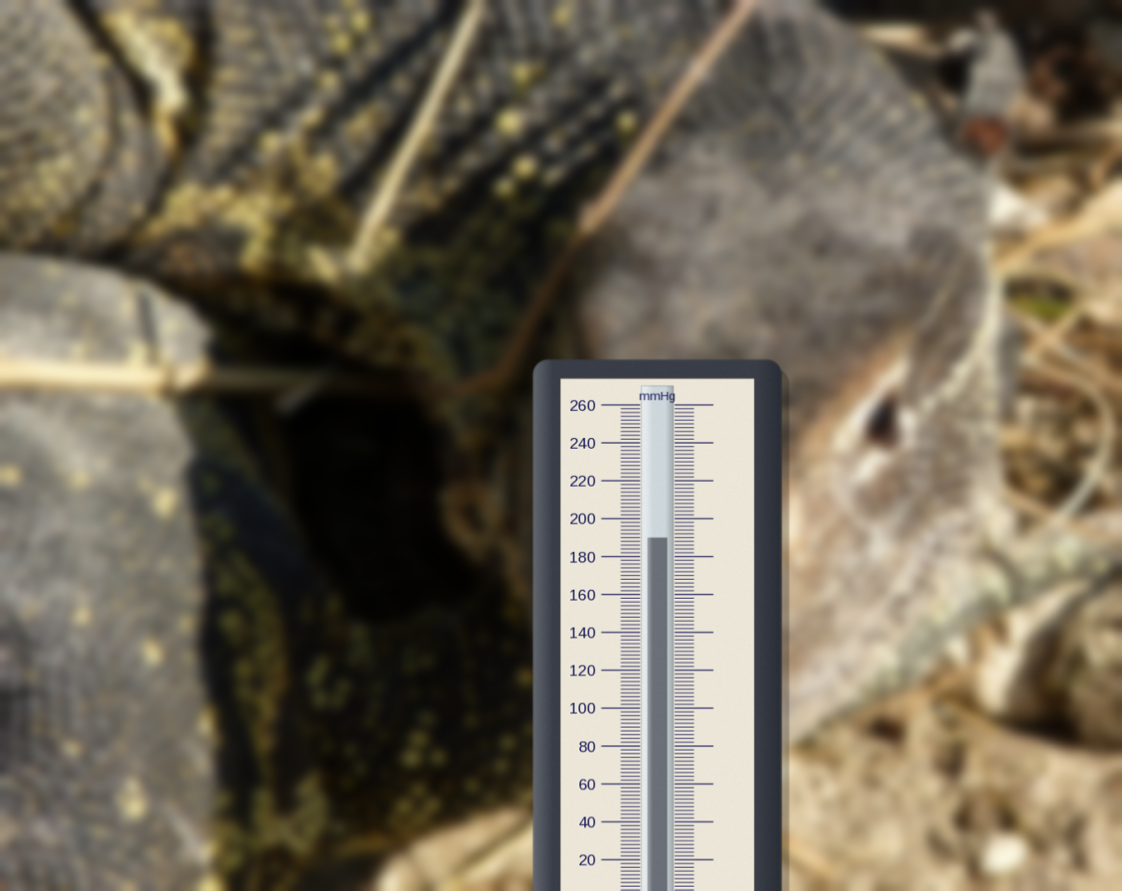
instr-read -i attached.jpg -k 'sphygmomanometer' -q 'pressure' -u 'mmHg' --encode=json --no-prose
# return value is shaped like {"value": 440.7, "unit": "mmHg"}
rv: {"value": 190, "unit": "mmHg"}
